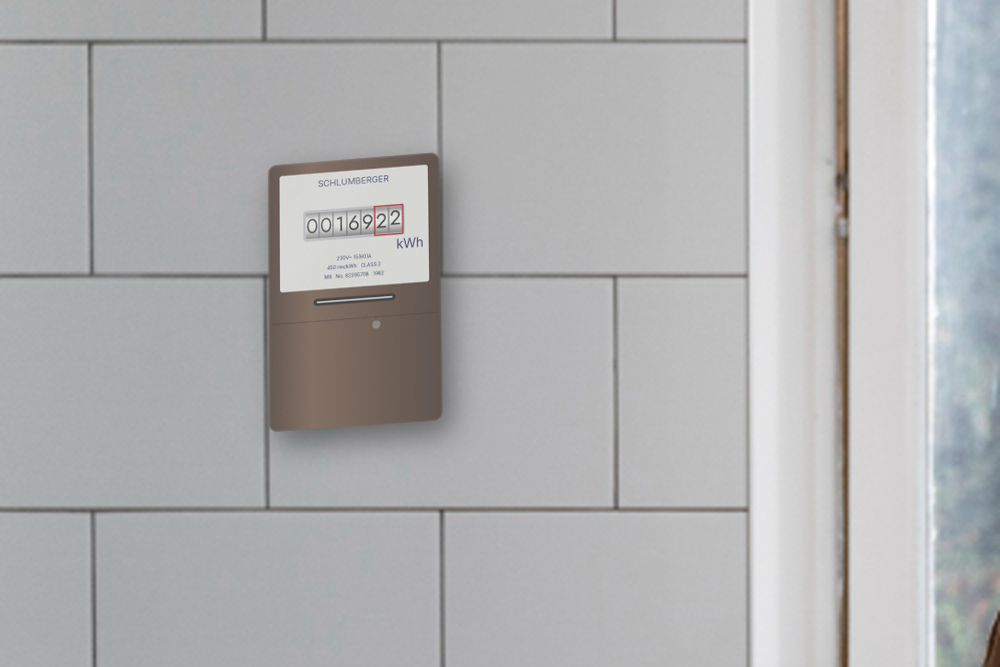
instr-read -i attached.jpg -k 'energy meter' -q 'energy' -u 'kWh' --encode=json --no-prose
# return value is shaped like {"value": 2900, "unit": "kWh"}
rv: {"value": 169.22, "unit": "kWh"}
